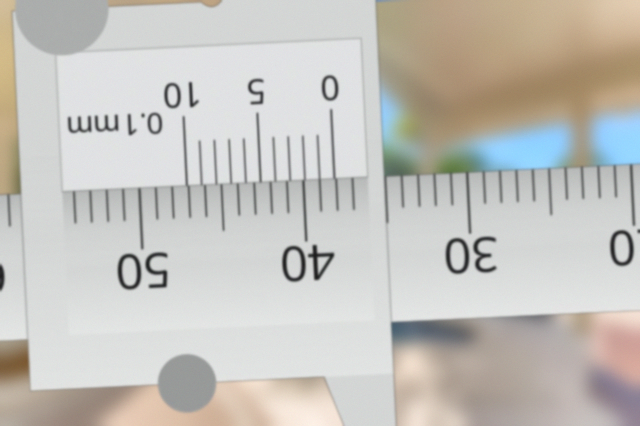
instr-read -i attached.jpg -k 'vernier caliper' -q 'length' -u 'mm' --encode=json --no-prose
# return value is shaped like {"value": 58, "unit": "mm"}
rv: {"value": 38.1, "unit": "mm"}
